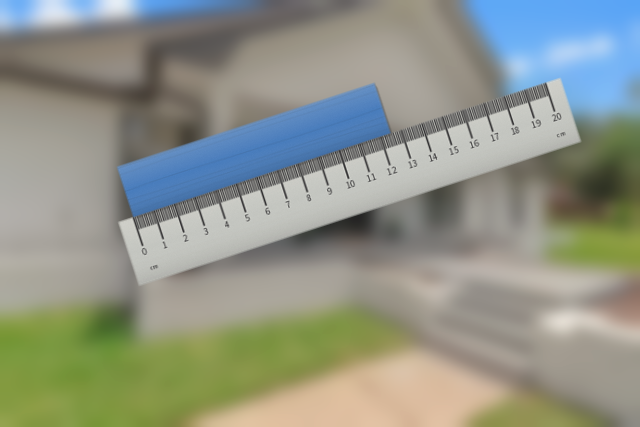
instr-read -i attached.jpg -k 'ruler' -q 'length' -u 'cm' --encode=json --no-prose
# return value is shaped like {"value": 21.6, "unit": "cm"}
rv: {"value": 12.5, "unit": "cm"}
